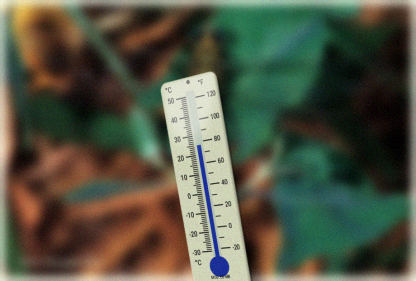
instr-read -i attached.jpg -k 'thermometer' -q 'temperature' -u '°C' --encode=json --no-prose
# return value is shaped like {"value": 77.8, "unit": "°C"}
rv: {"value": 25, "unit": "°C"}
